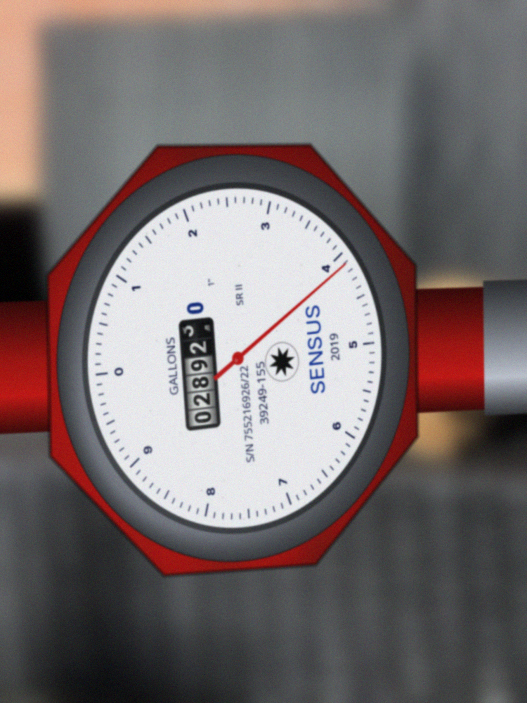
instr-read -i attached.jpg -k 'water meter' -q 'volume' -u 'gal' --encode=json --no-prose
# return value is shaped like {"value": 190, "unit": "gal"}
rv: {"value": 289234.1, "unit": "gal"}
